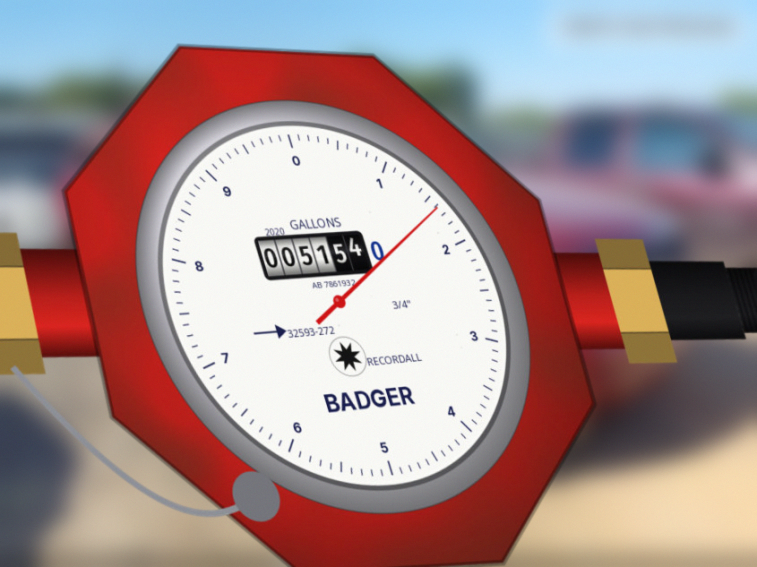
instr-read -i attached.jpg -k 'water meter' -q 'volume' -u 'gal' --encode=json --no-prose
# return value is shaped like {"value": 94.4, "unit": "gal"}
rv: {"value": 51541.6, "unit": "gal"}
